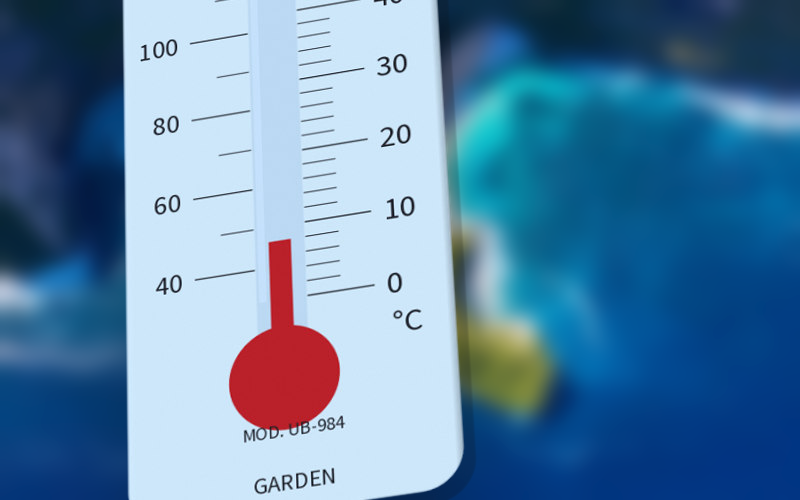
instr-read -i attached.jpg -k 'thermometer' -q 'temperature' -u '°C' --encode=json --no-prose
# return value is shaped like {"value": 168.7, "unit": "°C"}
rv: {"value": 8, "unit": "°C"}
